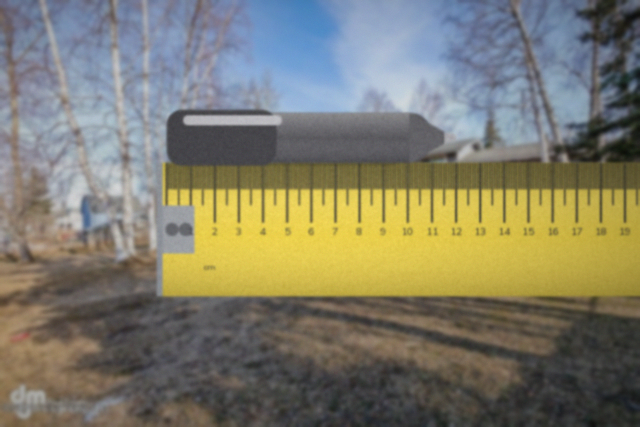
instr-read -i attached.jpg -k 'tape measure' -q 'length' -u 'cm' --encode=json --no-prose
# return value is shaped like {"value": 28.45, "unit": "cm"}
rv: {"value": 12, "unit": "cm"}
